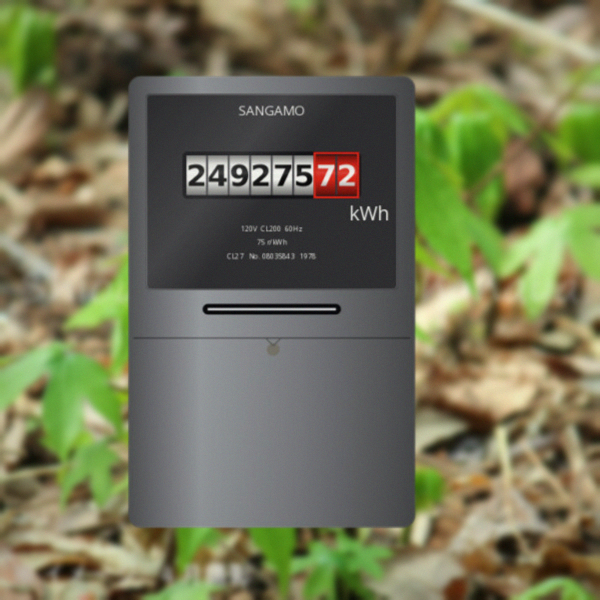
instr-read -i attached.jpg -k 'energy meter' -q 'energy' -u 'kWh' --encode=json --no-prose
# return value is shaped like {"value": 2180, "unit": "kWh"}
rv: {"value": 249275.72, "unit": "kWh"}
